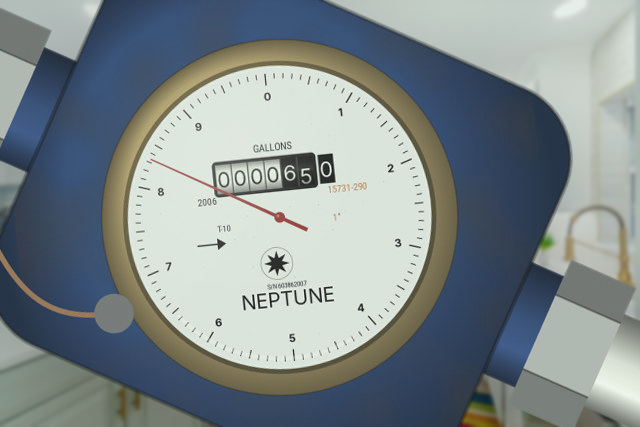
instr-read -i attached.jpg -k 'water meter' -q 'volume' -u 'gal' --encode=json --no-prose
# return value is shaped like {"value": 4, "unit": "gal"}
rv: {"value": 648.3, "unit": "gal"}
